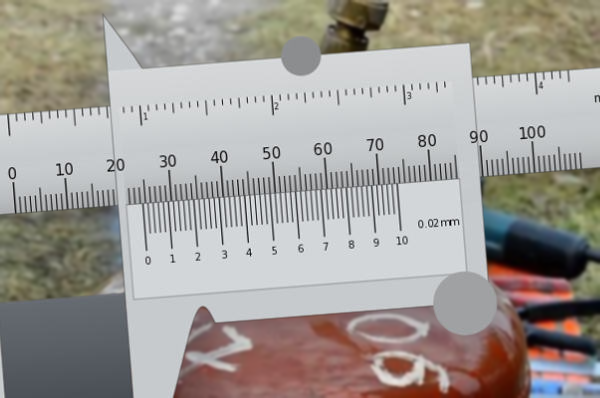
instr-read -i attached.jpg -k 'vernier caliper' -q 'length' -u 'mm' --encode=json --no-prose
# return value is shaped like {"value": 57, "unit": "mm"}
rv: {"value": 24.5, "unit": "mm"}
